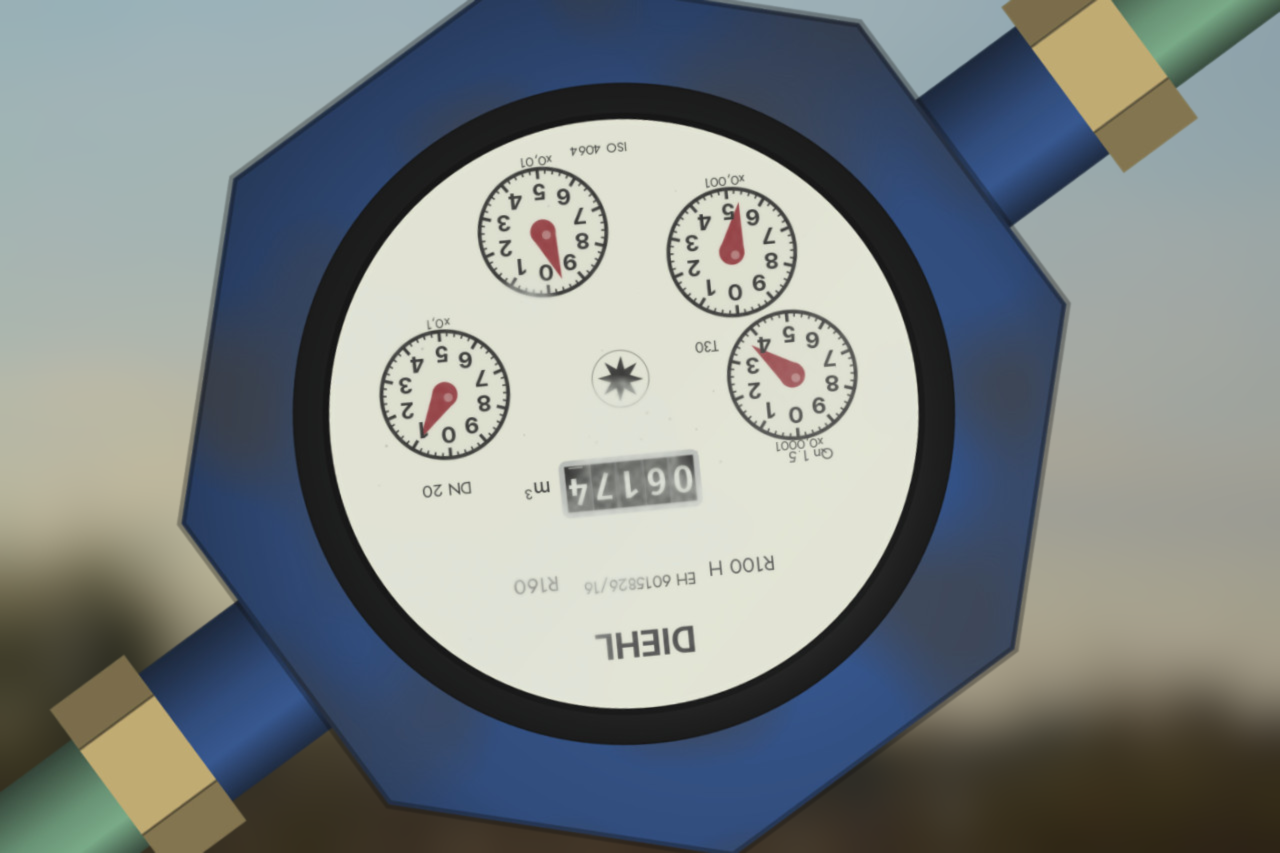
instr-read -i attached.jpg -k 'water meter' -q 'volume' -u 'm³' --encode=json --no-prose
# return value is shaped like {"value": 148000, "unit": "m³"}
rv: {"value": 6174.0953, "unit": "m³"}
